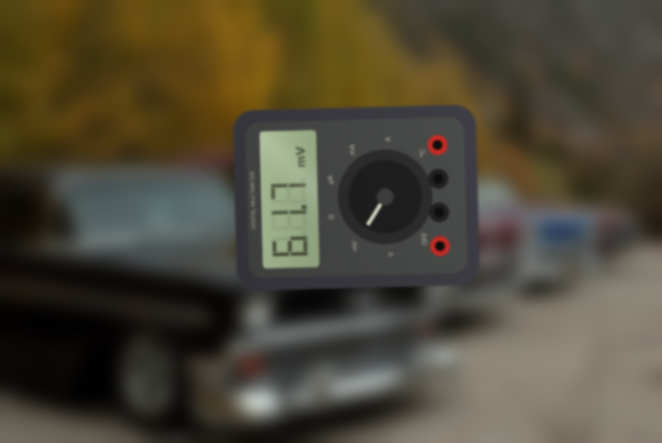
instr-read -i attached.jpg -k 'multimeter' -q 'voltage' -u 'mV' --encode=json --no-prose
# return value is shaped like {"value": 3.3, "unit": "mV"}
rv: {"value": 61.7, "unit": "mV"}
